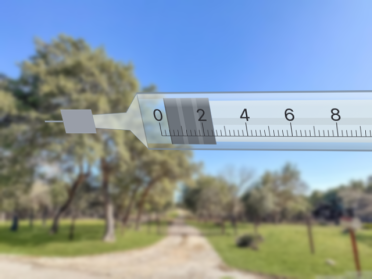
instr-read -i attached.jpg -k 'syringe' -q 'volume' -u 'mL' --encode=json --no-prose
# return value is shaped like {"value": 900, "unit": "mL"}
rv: {"value": 0.4, "unit": "mL"}
